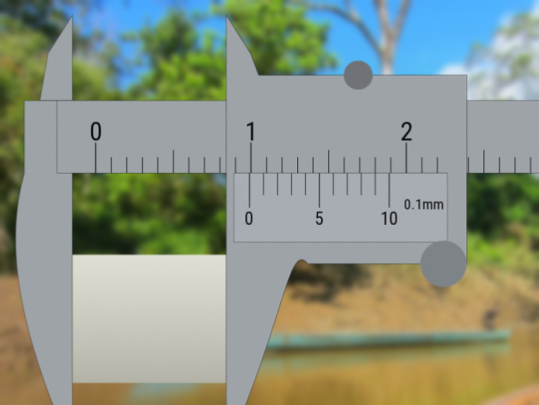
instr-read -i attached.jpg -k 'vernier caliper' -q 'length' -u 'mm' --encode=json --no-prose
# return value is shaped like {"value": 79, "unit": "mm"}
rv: {"value": 9.9, "unit": "mm"}
